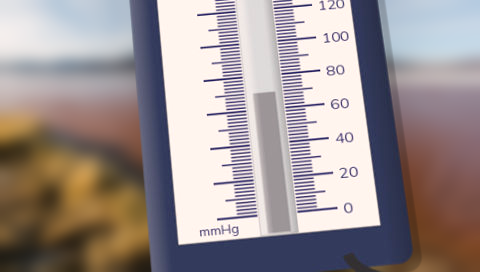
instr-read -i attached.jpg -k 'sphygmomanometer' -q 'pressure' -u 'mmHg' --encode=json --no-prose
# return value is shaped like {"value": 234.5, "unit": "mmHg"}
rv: {"value": 70, "unit": "mmHg"}
